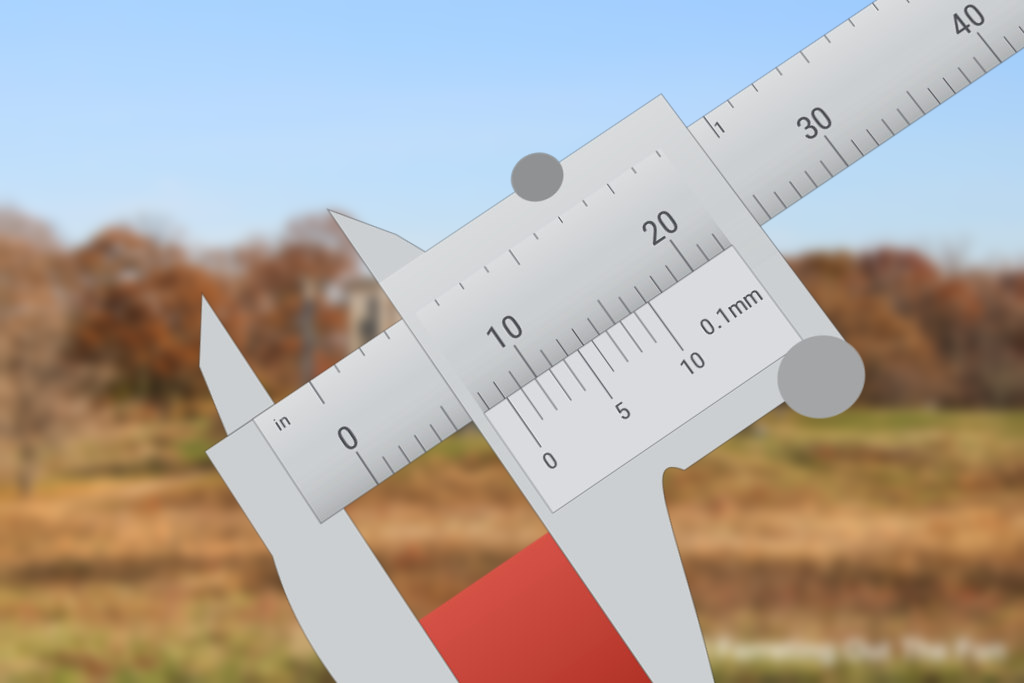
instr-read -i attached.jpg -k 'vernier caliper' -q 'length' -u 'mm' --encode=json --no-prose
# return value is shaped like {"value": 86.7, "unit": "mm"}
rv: {"value": 8.1, "unit": "mm"}
